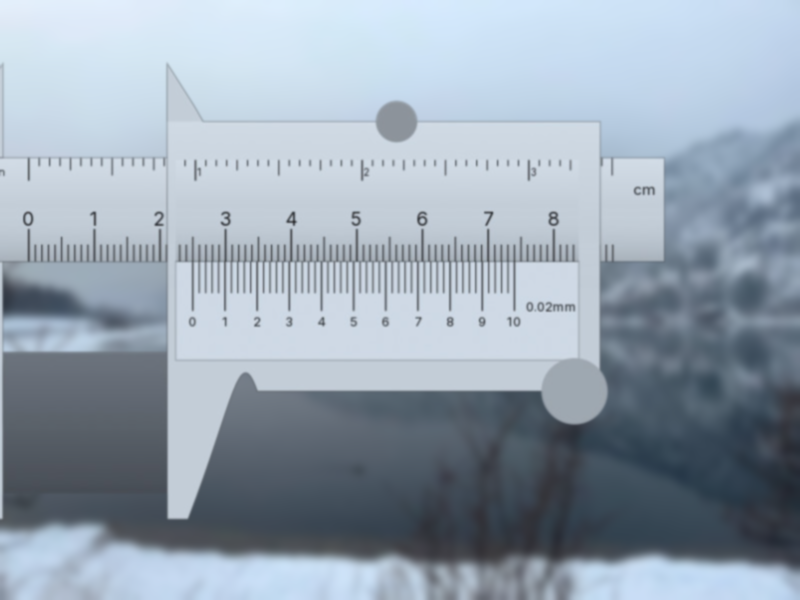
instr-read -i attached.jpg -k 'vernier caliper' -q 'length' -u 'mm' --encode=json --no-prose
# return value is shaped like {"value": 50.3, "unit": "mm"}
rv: {"value": 25.0, "unit": "mm"}
